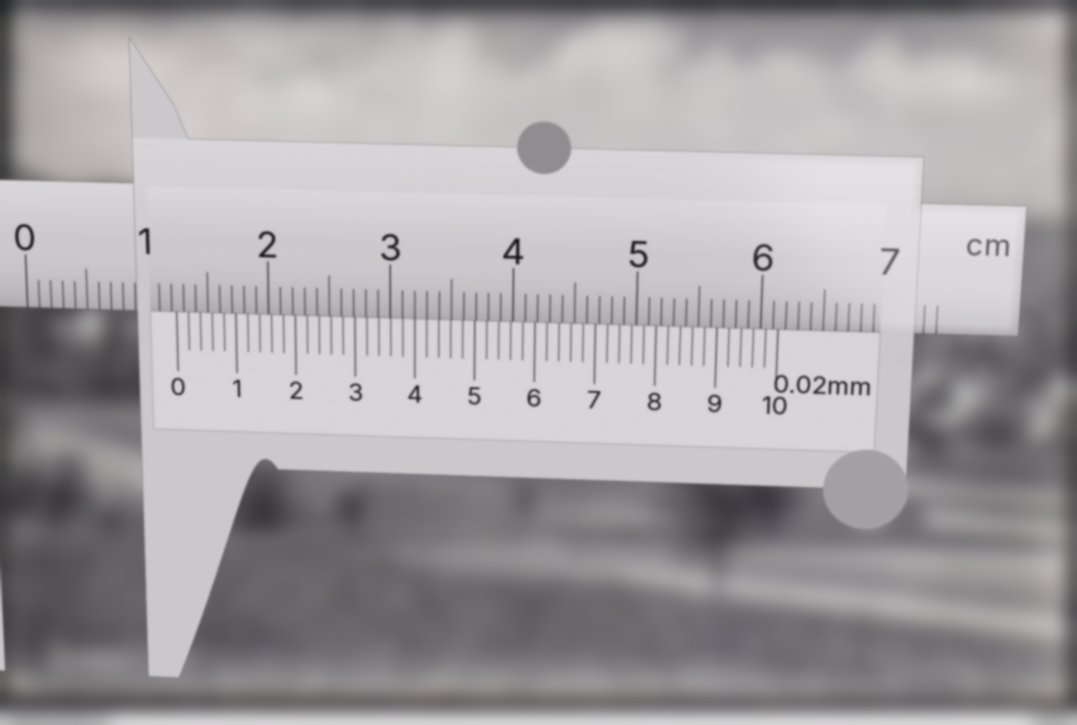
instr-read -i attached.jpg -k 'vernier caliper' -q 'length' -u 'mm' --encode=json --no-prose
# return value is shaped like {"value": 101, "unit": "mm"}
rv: {"value": 12.4, "unit": "mm"}
